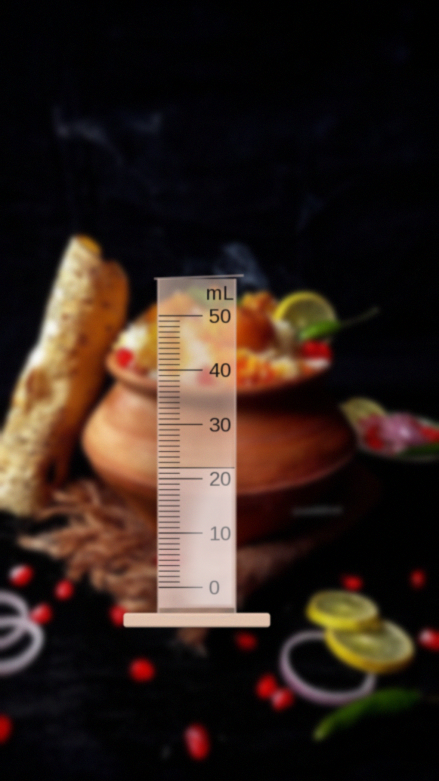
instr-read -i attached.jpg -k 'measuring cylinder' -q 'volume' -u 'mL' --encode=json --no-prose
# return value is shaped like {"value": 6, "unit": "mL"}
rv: {"value": 22, "unit": "mL"}
